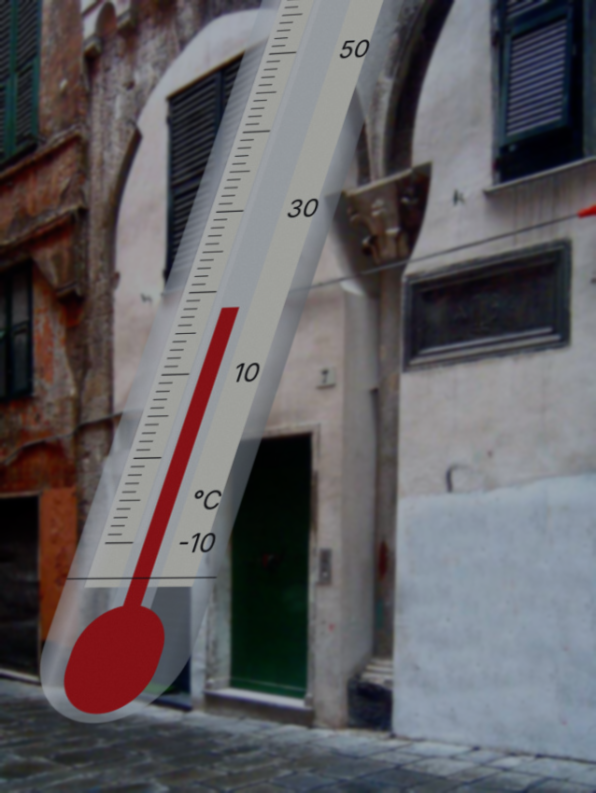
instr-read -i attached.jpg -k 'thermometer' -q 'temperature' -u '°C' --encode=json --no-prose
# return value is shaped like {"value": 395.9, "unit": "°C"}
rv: {"value": 18, "unit": "°C"}
